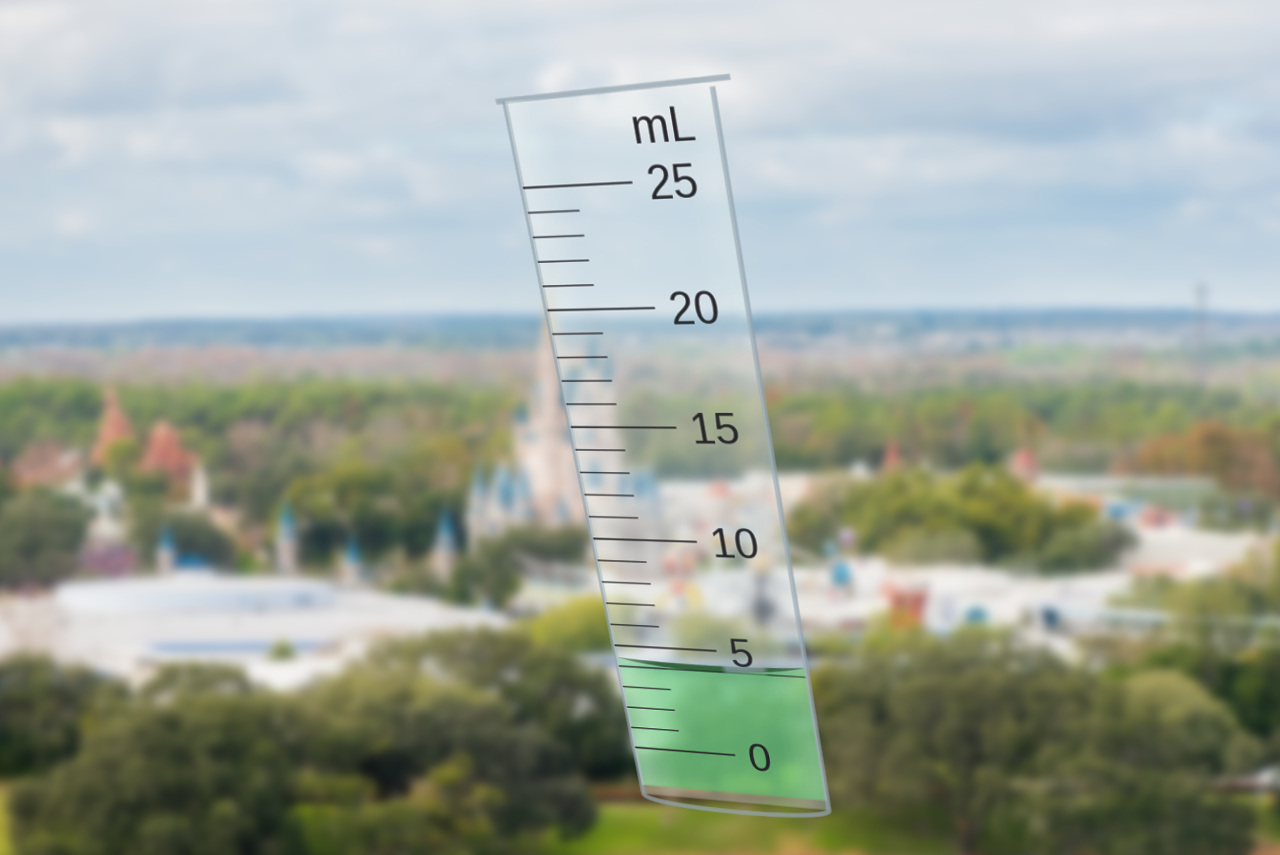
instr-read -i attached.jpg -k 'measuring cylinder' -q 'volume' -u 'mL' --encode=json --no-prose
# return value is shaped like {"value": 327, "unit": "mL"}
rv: {"value": 4, "unit": "mL"}
